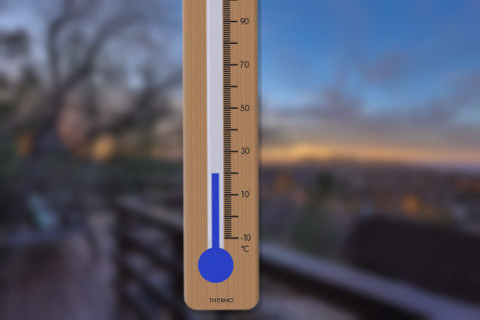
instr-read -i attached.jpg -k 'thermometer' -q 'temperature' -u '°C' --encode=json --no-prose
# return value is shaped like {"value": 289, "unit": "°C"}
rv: {"value": 20, "unit": "°C"}
